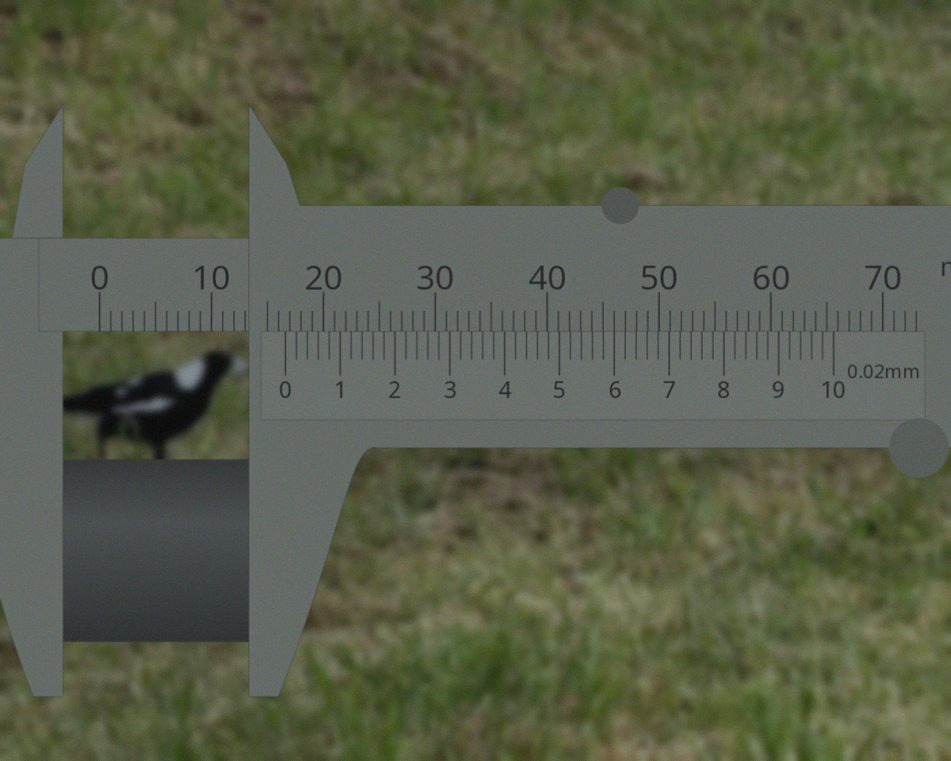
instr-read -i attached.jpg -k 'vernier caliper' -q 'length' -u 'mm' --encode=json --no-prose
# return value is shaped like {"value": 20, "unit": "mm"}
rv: {"value": 16.6, "unit": "mm"}
